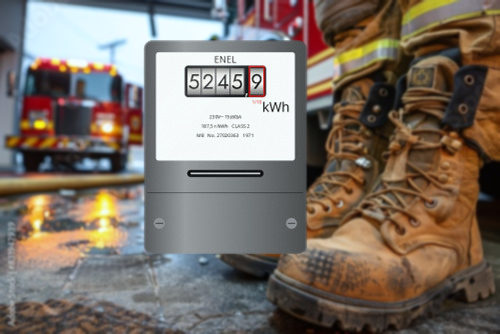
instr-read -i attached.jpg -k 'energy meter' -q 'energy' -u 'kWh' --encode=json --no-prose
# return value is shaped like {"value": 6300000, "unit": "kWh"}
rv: {"value": 5245.9, "unit": "kWh"}
